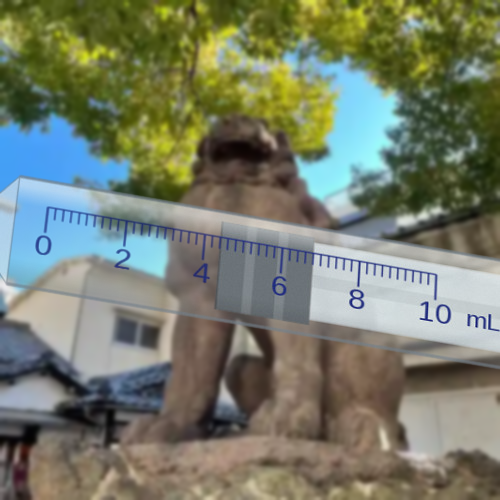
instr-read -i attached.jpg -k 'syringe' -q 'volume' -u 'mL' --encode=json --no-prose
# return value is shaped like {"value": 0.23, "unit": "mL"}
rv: {"value": 4.4, "unit": "mL"}
